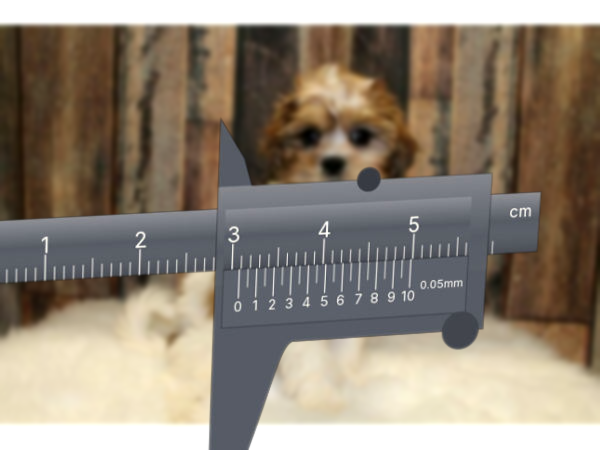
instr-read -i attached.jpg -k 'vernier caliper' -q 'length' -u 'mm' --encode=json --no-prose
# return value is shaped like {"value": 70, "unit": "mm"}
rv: {"value": 30.8, "unit": "mm"}
